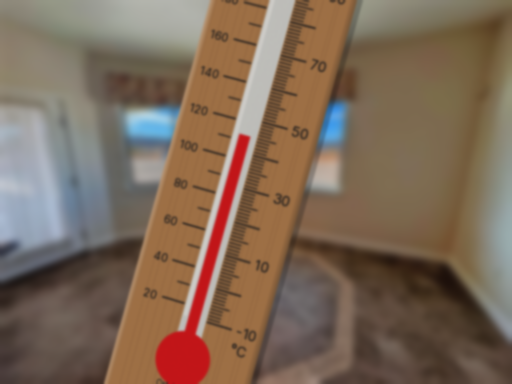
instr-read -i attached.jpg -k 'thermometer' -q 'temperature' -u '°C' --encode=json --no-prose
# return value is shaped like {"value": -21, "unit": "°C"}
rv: {"value": 45, "unit": "°C"}
